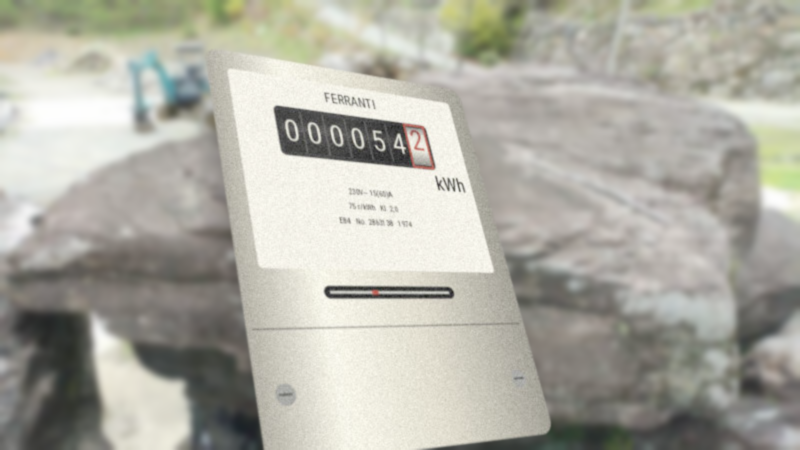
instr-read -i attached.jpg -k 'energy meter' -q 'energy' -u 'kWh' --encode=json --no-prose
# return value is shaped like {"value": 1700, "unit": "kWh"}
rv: {"value": 54.2, "unit": "kWh"}
